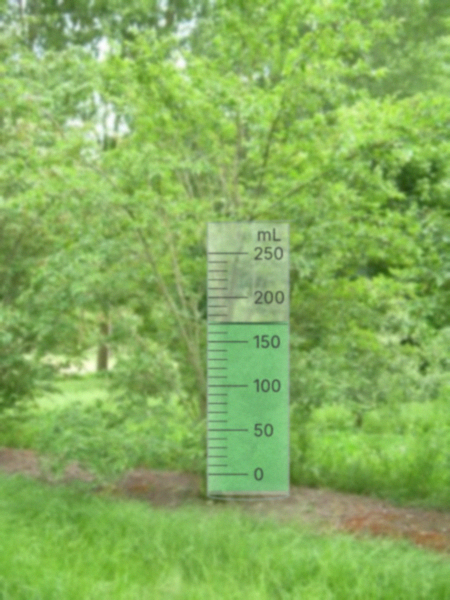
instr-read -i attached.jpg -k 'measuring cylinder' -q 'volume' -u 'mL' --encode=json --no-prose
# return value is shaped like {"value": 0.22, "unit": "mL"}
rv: {"value": 170, "unit": "mL"}
